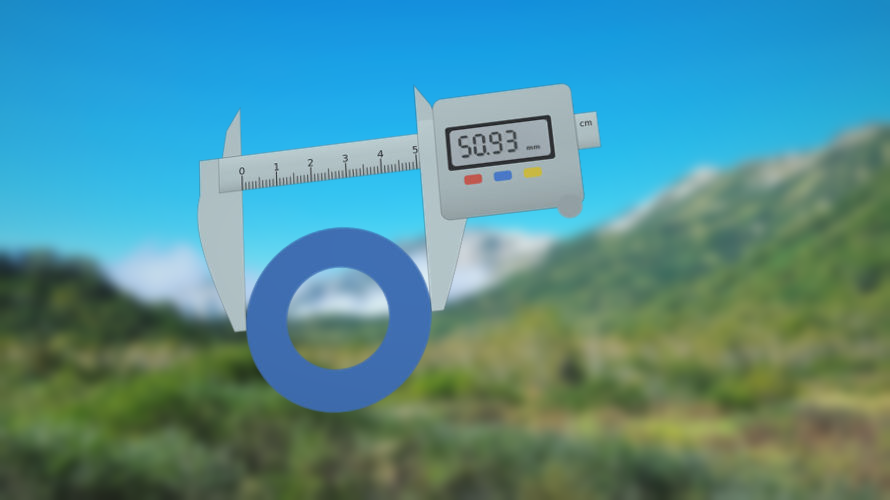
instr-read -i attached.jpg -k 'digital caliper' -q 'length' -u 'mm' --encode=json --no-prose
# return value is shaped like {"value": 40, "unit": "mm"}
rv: {"value": 50.93, "unit": "mm"}
